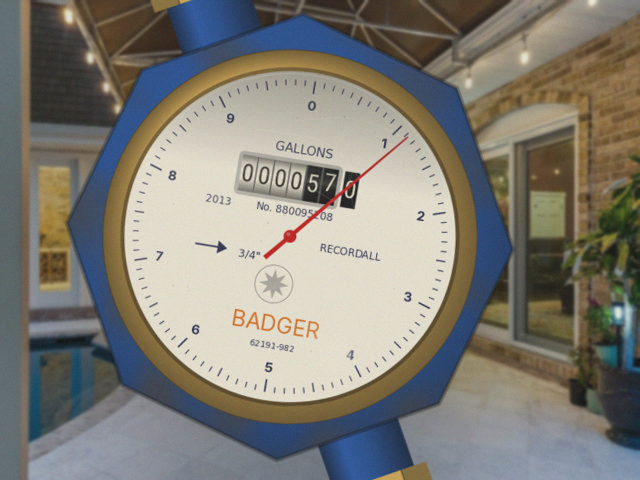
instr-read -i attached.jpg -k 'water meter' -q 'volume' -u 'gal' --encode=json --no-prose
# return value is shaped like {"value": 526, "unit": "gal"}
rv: {"value": 571.1, "unit": "gal"}
